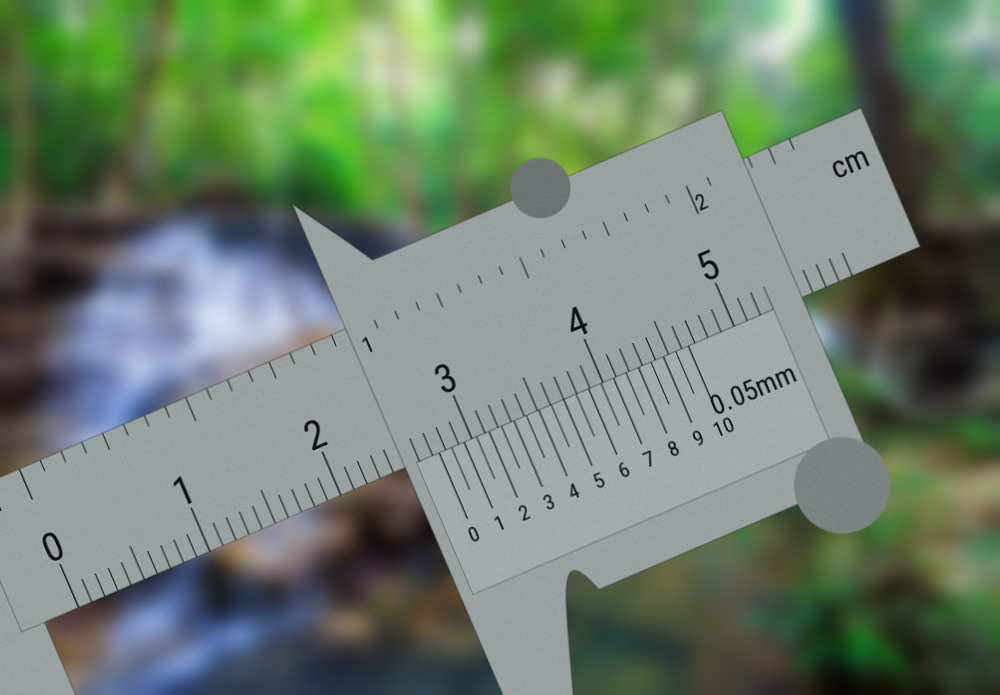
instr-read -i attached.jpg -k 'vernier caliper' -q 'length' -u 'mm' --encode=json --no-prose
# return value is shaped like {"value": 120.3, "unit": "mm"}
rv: {"value": 27.5, "unit": "mm"}
